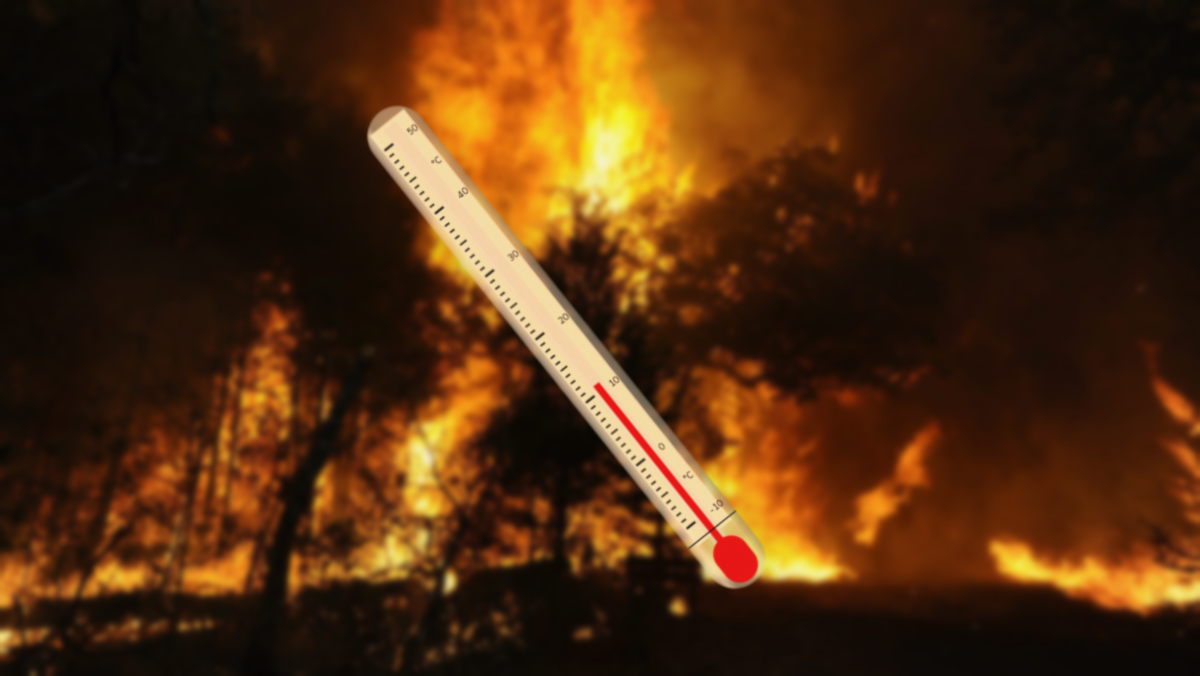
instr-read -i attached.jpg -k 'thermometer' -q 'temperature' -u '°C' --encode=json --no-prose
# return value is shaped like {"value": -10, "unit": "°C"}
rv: {"value": 11, "unit": "°C"}
